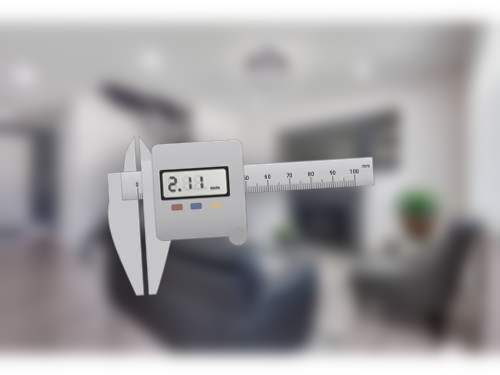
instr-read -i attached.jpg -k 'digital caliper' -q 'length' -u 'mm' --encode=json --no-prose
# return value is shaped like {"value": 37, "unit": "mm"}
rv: {"value": 2.11, "unit": "mm"}
